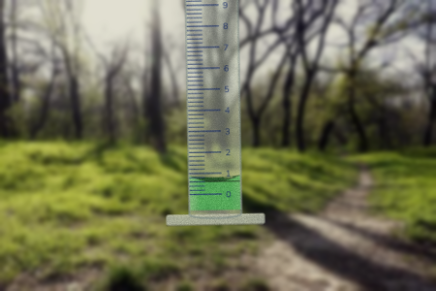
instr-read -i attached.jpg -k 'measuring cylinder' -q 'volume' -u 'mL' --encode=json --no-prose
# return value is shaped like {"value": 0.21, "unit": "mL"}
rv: {"value": 0.6, "unit": "mL"}
